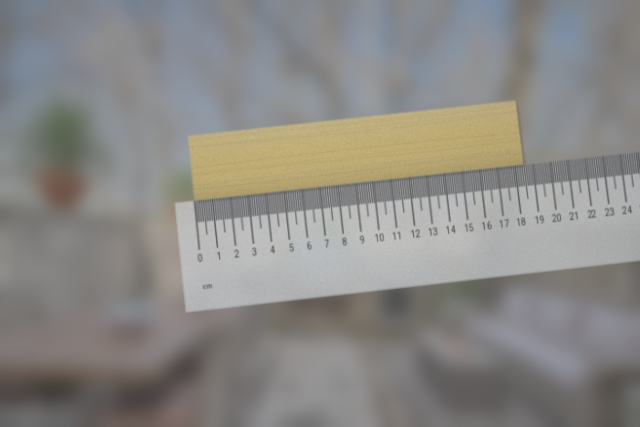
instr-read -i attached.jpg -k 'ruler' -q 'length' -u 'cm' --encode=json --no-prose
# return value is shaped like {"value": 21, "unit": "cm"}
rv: {"value": 18.5, "unit": "cm"}
